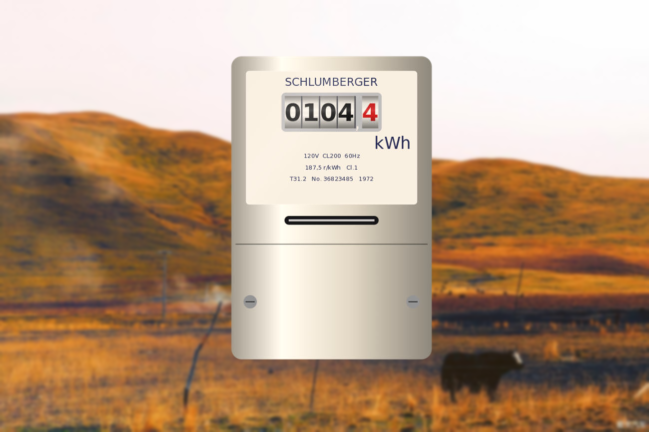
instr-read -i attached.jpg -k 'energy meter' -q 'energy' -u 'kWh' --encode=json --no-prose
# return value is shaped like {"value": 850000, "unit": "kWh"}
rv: {"value": 104.4, "unit": "kWh"}
